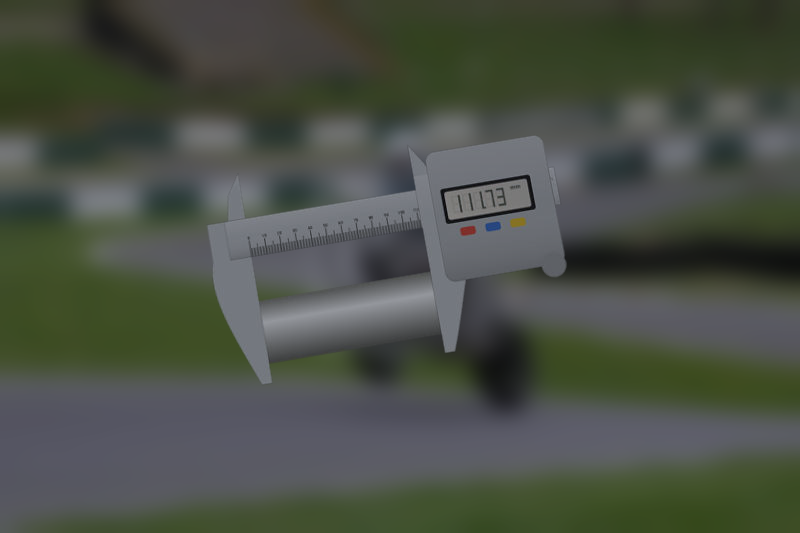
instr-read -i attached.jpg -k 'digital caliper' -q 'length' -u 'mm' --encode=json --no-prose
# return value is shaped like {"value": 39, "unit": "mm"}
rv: {"value": 111.73, "unit": "mm"}
